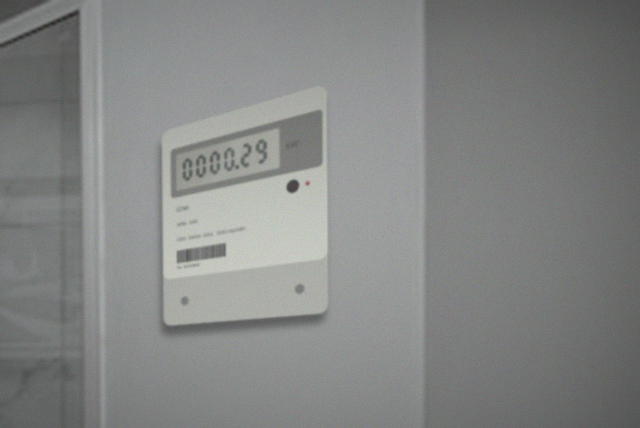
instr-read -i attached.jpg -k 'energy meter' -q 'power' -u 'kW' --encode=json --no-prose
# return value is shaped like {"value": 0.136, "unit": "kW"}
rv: {"value": 0.29, "unit": "kW"}
